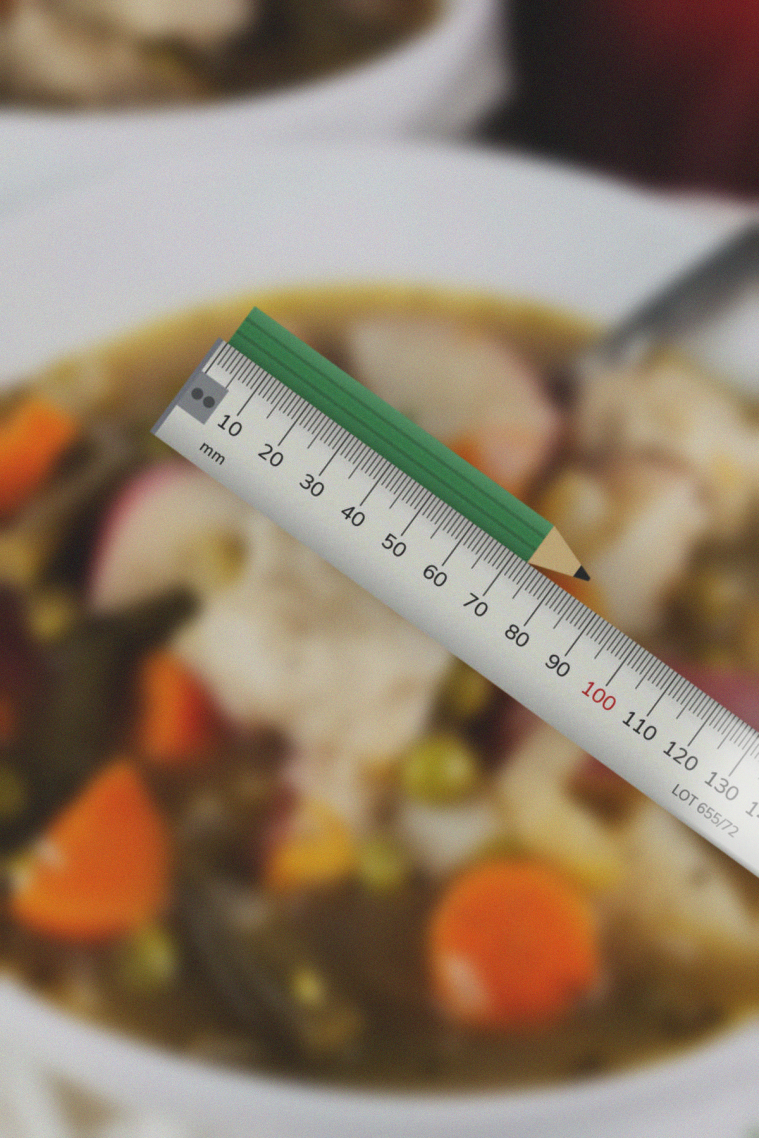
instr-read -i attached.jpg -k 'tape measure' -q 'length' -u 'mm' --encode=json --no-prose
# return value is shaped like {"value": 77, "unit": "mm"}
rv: {"value": 85, "unit": "mm"}
